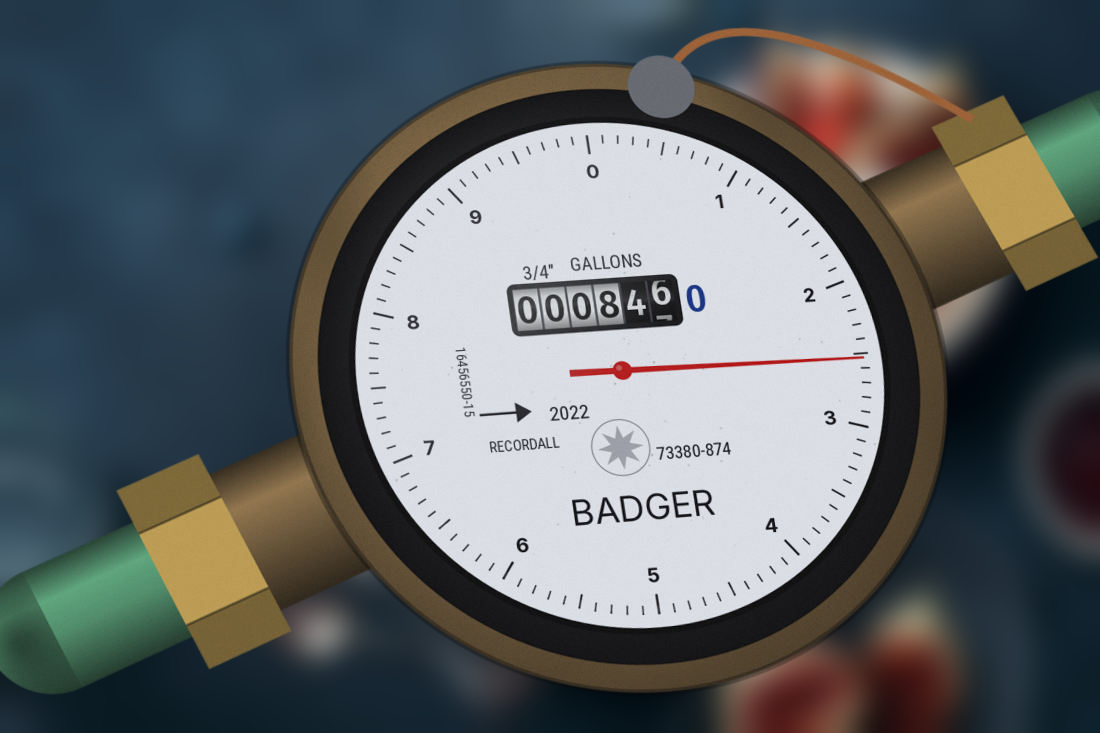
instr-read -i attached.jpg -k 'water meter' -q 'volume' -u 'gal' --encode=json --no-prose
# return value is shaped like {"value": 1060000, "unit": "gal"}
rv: {"value": 8462.5, "unit": "gal"}
